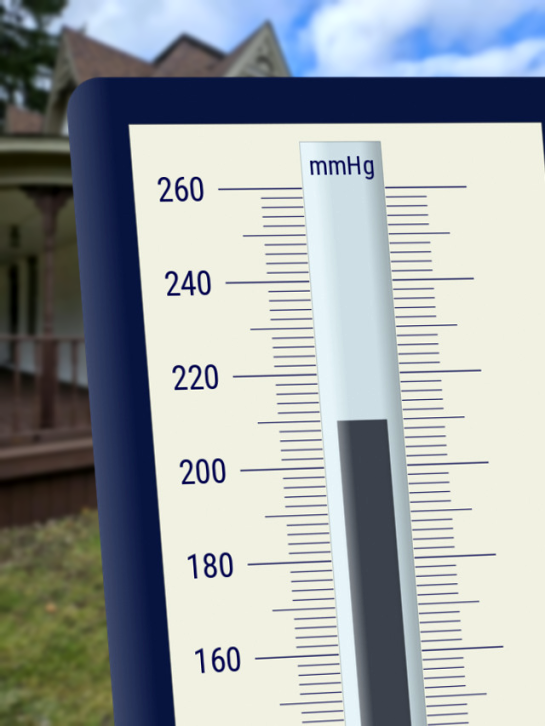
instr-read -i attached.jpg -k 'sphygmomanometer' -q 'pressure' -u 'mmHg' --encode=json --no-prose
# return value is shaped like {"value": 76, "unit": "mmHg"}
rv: {"value": 210, "unit": "mmHg"}
